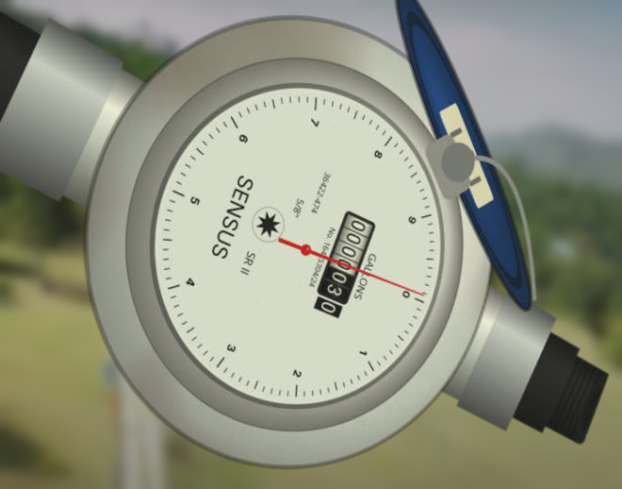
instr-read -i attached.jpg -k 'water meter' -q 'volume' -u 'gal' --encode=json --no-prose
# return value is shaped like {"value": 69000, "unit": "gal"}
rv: {"value": 29.9, "unit": "gal"}
